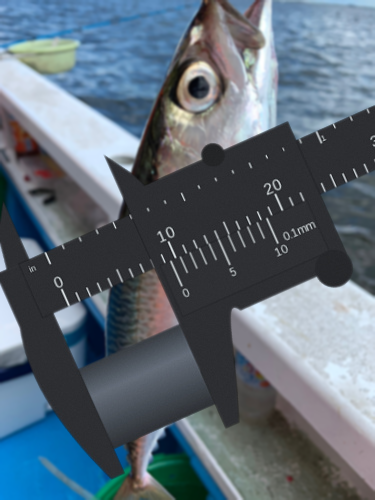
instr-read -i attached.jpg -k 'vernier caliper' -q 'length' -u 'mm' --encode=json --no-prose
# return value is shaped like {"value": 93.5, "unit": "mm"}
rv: {"value": 9.5, "unit": "mm"}
